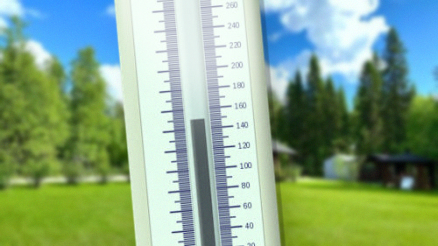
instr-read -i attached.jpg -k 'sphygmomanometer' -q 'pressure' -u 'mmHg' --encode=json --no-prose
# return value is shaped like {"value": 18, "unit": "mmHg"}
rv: {"value": 150, "unit": "mmHg"}
